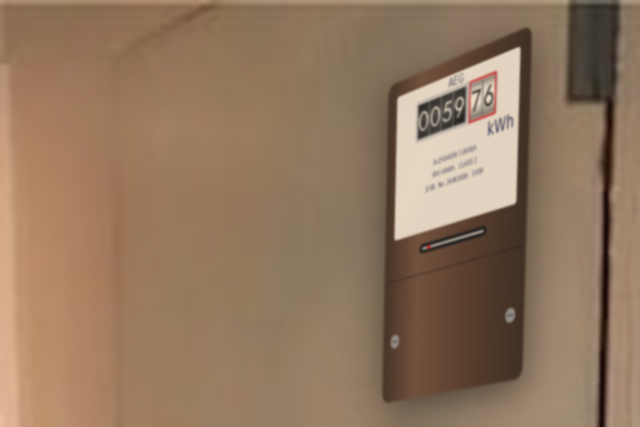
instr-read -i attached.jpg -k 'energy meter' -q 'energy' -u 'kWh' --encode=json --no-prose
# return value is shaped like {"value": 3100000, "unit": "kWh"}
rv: {"value": 59.76, "unit": "kWh"}
